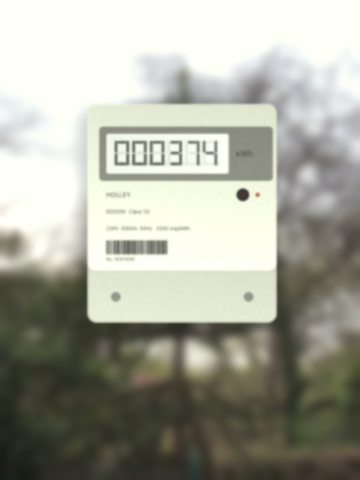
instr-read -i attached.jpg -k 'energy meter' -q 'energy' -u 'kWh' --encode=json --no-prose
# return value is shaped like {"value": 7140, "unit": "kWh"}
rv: {"value": 374, "unit": "kWh"}
